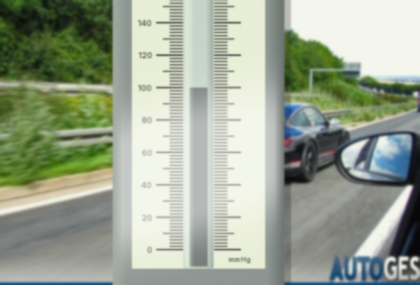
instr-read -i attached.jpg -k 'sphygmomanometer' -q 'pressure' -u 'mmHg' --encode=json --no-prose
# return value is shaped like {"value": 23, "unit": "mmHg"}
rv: {"value": 100, "unit": "mmHg"}
